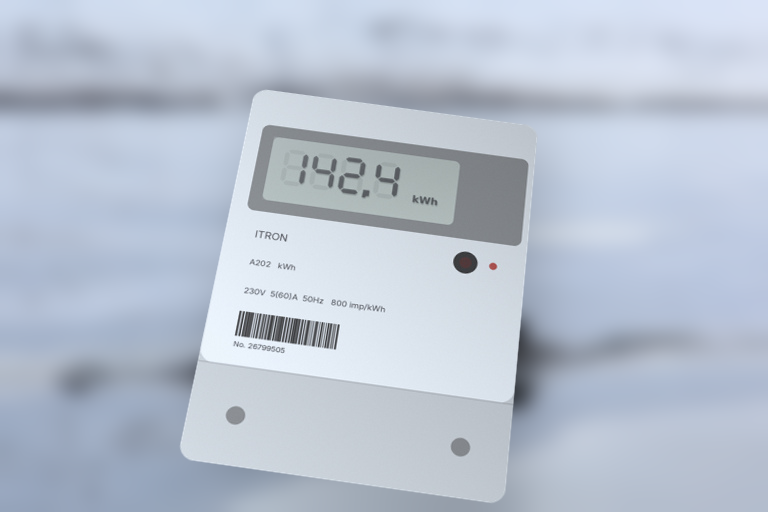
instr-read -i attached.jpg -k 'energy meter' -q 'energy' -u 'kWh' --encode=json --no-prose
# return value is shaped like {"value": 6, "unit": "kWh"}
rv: {"value": 142.4, "unit": "kWh"}
